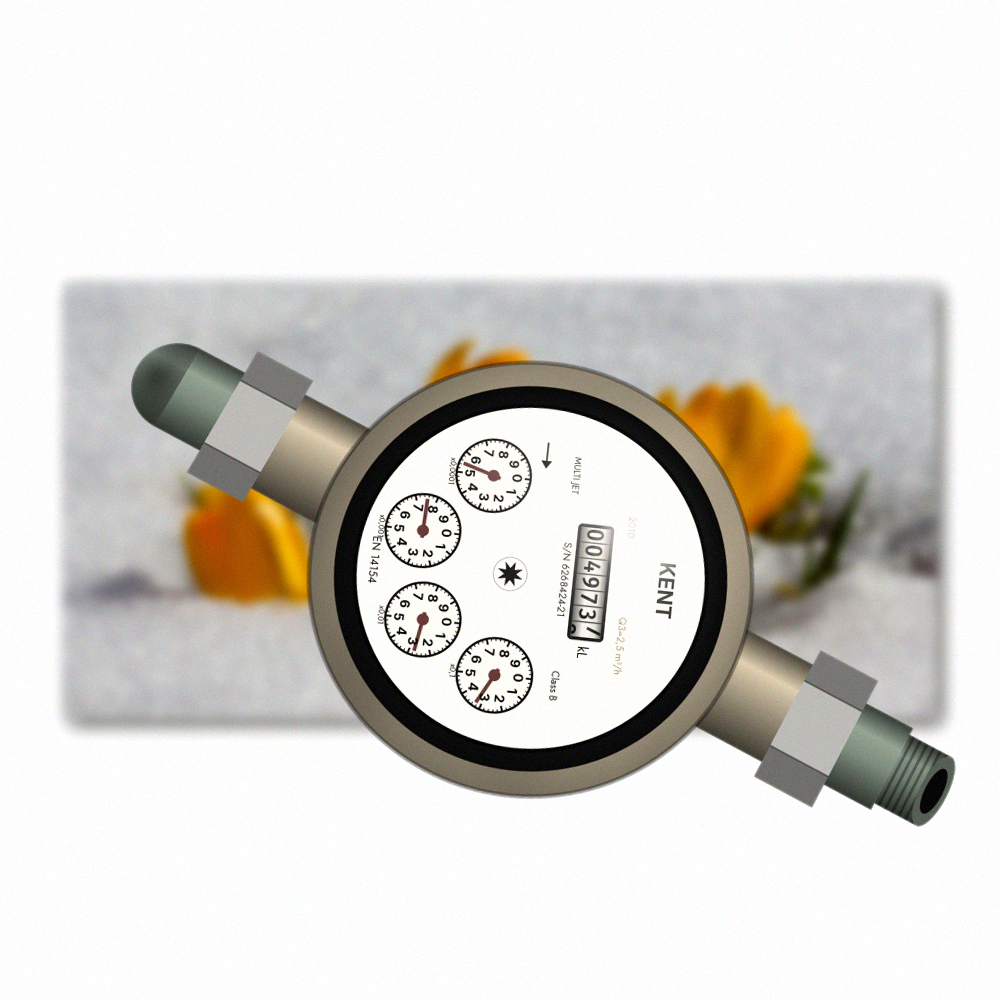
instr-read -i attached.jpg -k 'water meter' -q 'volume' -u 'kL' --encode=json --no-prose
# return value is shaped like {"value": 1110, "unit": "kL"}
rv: {"value": 49737.3275, "unit": "kL"}
